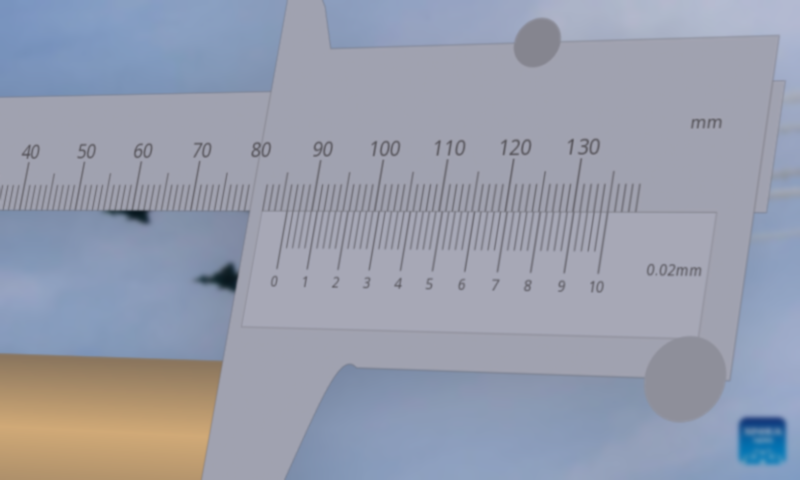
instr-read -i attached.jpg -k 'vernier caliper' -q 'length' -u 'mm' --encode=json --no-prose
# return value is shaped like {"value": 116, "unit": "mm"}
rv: {"value": 86.0, "unit": "mm"}
